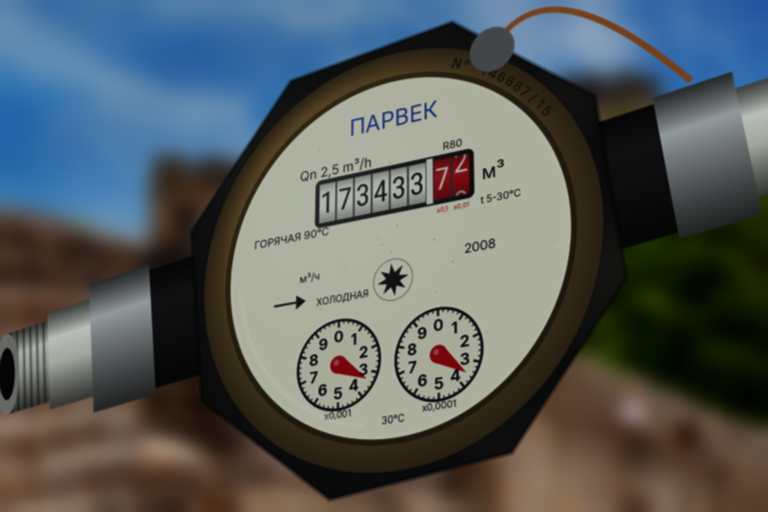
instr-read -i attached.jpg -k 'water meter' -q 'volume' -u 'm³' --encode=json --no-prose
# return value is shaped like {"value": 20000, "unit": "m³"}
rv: {"value": 173433.7233, "unit": "m³"}
